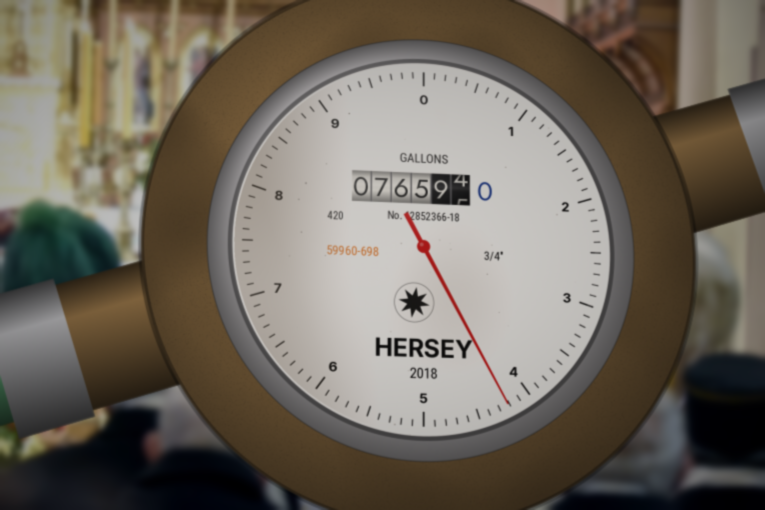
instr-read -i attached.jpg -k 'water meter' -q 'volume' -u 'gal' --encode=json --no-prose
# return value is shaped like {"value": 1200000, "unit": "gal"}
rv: {"value": 765944.2, "unit": "gal"}
